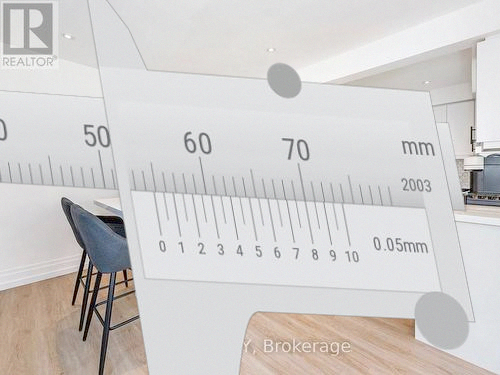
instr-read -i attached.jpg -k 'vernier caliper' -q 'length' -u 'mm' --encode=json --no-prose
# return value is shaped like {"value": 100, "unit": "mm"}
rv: {"value": 54.8, "unit": "mm"}
